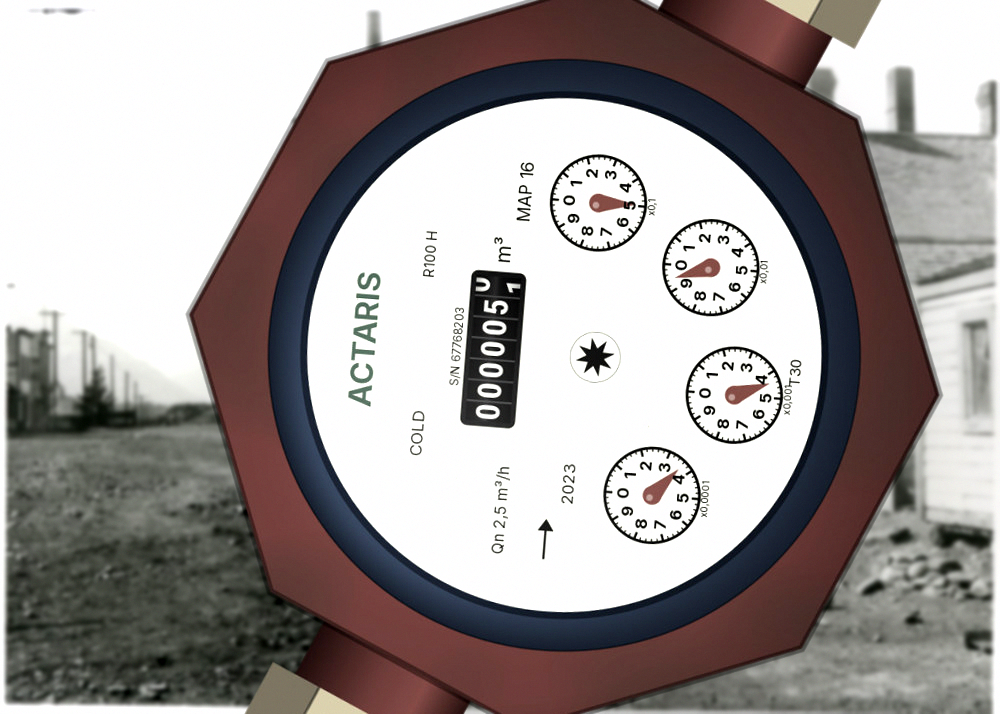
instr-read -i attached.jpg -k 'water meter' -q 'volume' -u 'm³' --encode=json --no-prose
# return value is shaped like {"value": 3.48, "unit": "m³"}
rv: {"value": 50.4943, "unit": "m³"}
